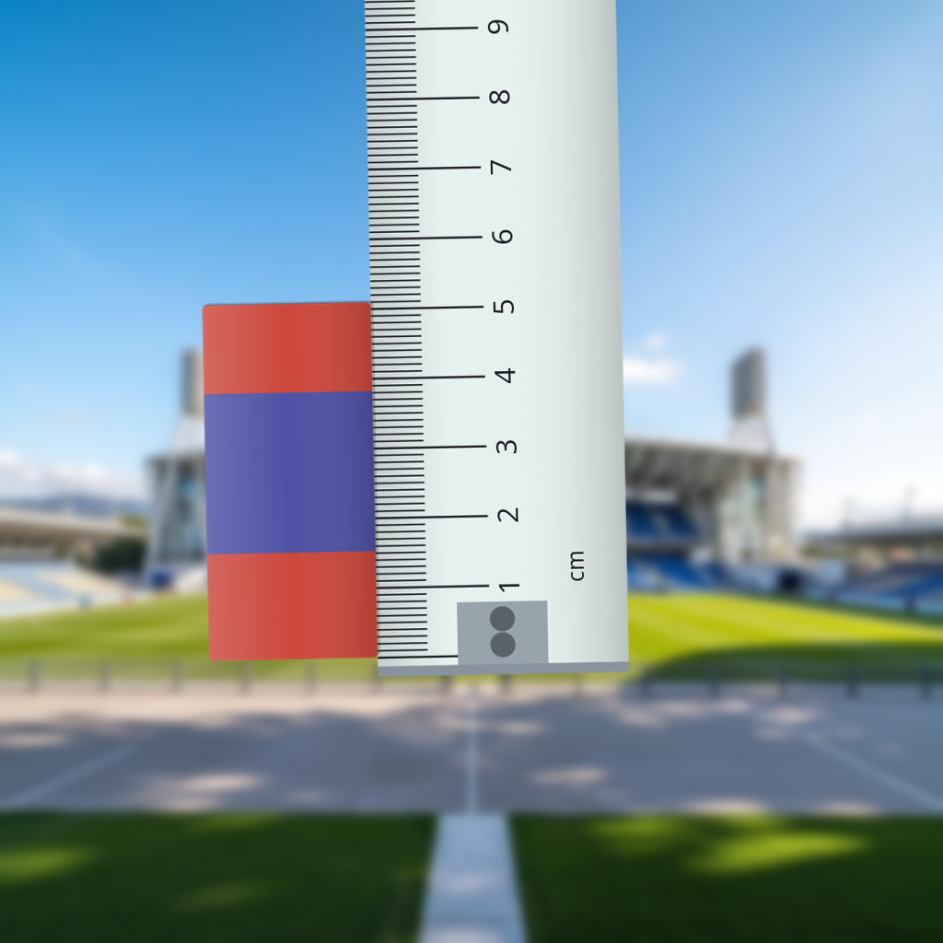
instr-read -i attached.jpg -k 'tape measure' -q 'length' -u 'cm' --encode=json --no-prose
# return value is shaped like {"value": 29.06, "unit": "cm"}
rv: {"value": 5.1, "unit": "cm"}
